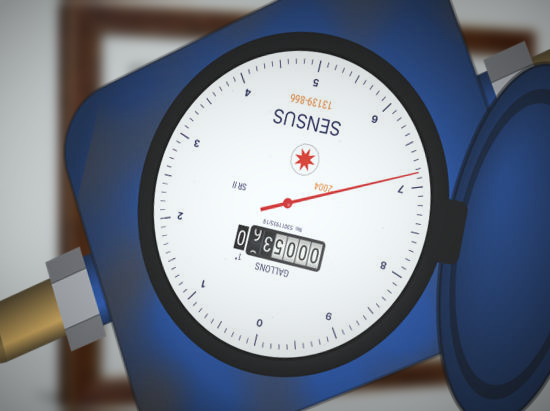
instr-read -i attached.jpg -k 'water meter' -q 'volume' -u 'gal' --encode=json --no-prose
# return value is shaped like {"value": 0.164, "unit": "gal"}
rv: {"value": 5356.8, "unit": "gal"}
